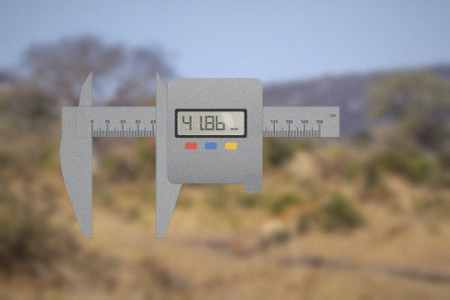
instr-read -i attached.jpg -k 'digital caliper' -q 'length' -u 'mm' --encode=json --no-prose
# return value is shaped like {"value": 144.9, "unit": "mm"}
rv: {"value": 41.86, "unit": "mm"}
